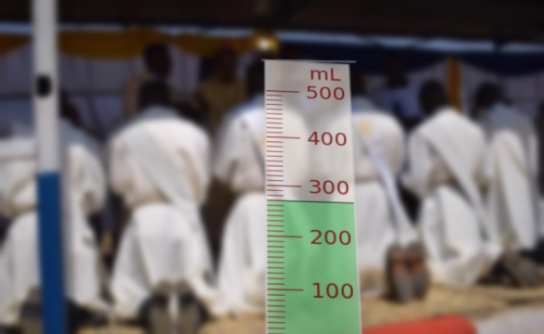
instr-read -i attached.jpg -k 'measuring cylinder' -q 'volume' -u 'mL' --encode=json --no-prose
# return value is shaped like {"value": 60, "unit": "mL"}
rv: {"value": 270, "unit": "mL"}
